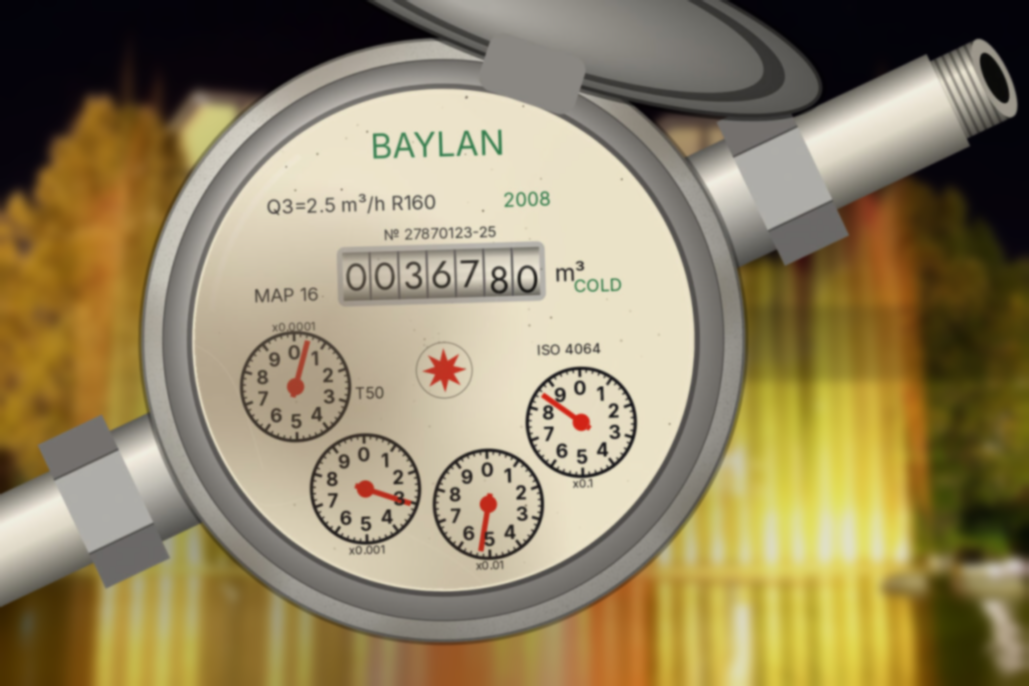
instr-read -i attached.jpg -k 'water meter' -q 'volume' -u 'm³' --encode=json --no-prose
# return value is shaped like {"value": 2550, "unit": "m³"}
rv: {"value": 36779.8530, "unit": "m³"}
